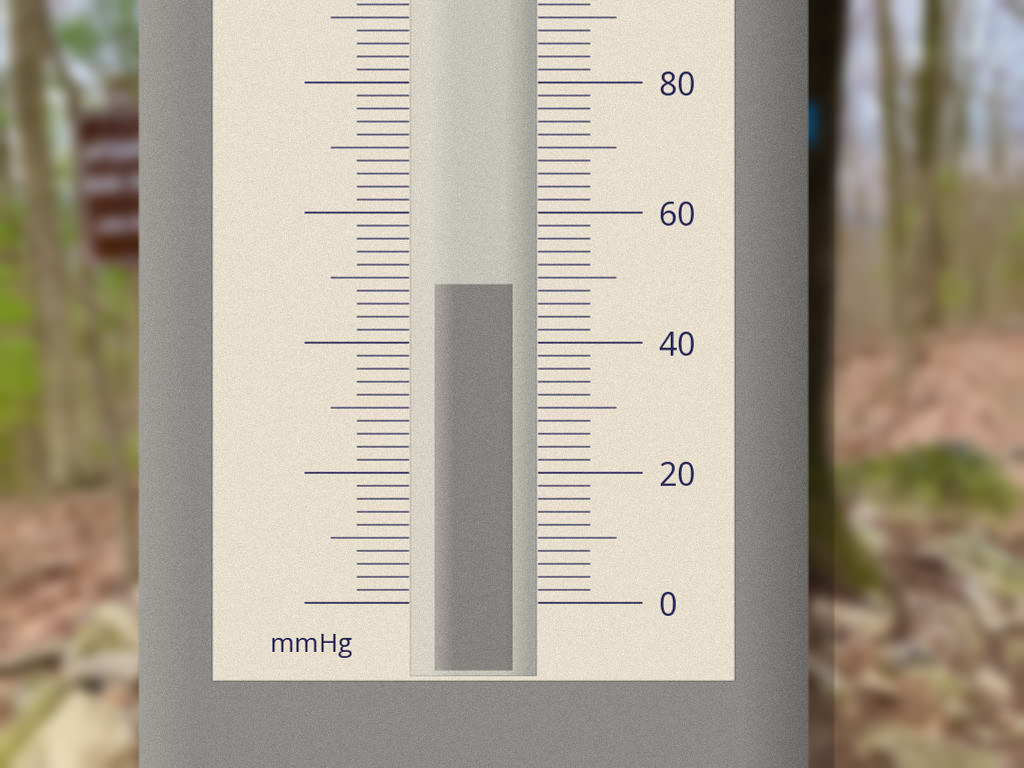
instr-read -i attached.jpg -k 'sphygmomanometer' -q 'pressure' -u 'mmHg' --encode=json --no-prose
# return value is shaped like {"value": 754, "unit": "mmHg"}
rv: {"value": 49, "unit": "mmHg"}
